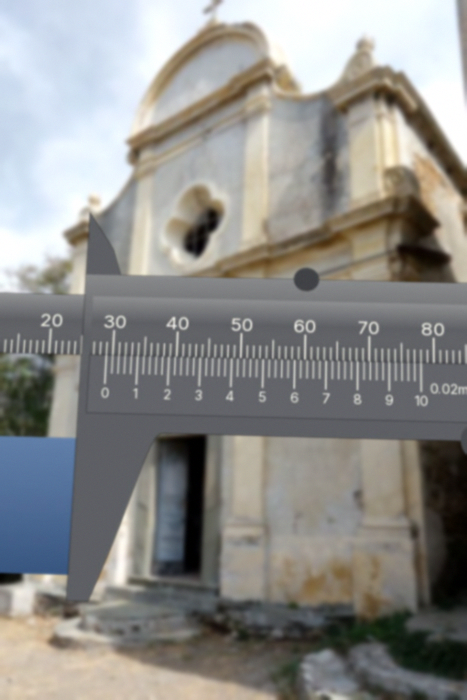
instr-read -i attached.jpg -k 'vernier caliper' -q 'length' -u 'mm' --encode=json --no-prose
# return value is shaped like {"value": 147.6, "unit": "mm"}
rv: {"value": 29.0, "unit": "mm"}
